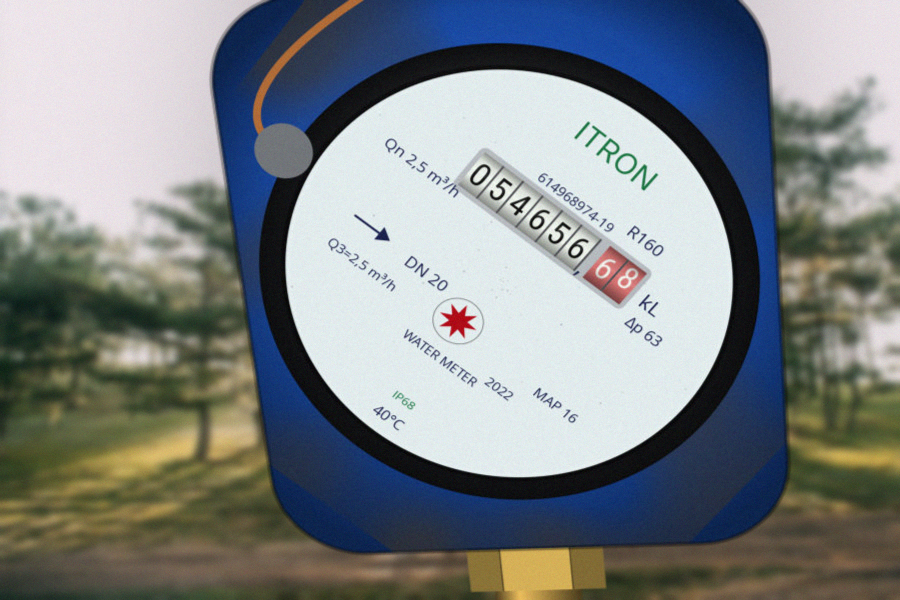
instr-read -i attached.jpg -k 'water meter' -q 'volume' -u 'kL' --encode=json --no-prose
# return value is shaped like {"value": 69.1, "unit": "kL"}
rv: {"value": 54656.68, "unit": "kL"}
